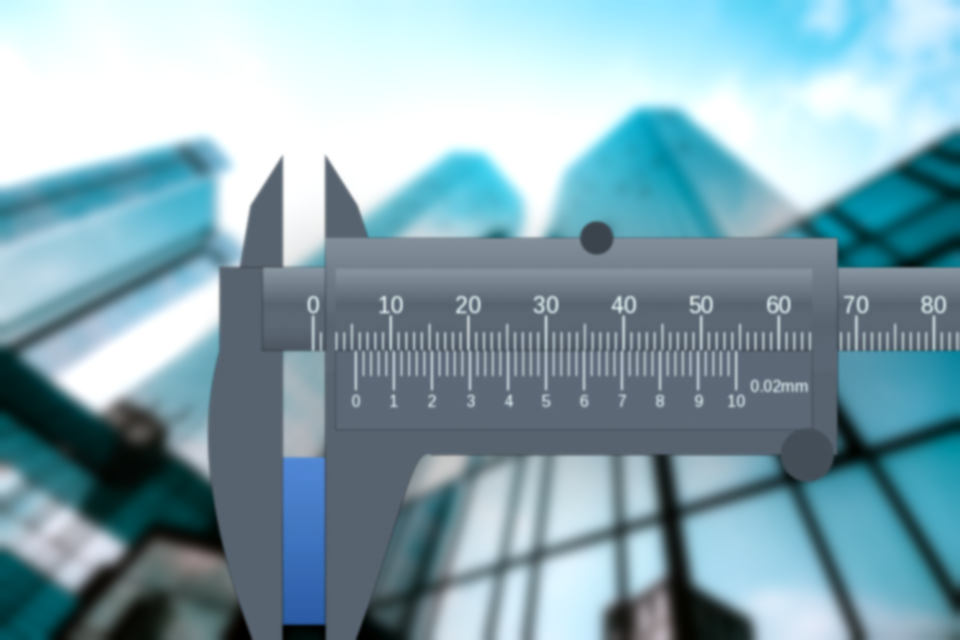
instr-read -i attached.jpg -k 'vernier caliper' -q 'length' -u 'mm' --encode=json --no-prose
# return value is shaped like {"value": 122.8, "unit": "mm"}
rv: {"value": 5.5, "unit": "mm"}
